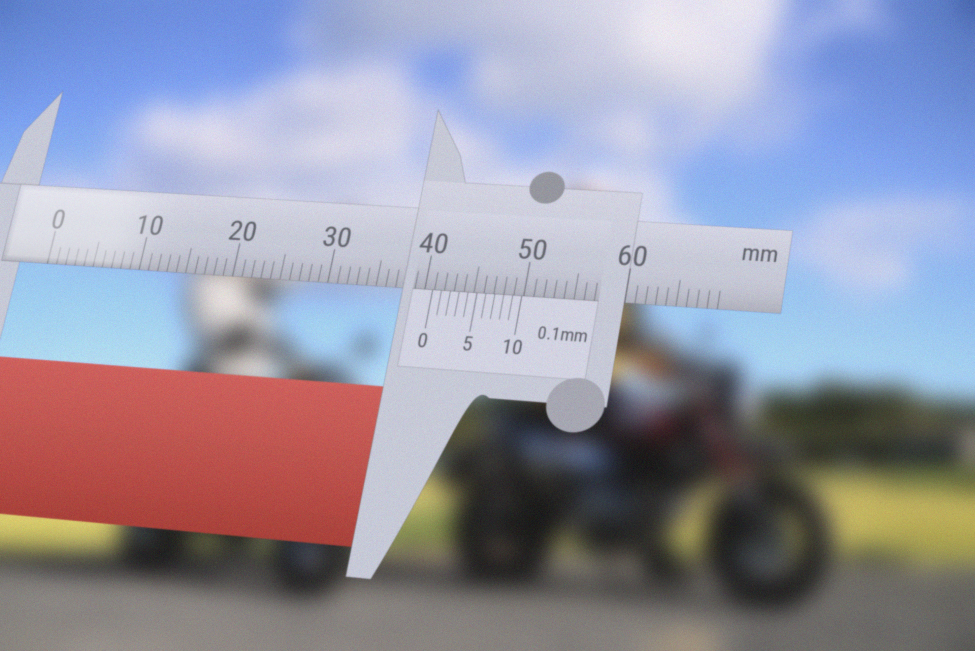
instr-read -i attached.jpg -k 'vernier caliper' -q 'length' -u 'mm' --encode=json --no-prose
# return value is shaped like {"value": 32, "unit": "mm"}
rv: {"value": 40.8, "unit": "mm"}
